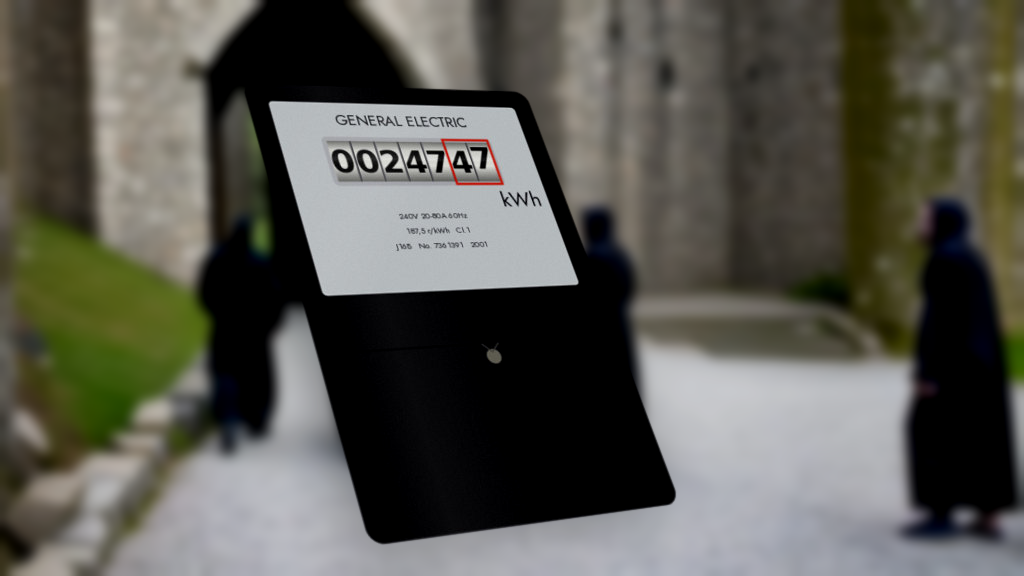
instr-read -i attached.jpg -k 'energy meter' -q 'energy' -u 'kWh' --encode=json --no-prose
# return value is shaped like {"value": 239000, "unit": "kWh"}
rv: {"value": 247.47, "unit": "kWh"}
